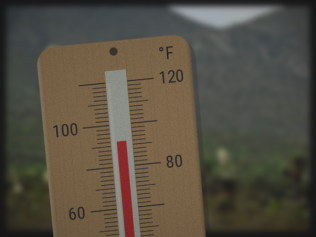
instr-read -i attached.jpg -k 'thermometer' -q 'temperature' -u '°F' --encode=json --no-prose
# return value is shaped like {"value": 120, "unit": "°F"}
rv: {"value": 92, "unit": "°F"}
